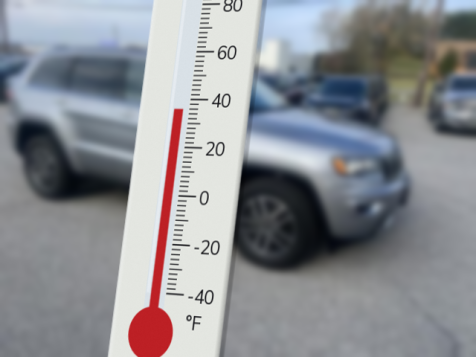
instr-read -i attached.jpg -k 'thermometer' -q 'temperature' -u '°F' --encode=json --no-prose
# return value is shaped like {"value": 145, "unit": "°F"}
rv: {"value": 36, "unit": "°F"}
